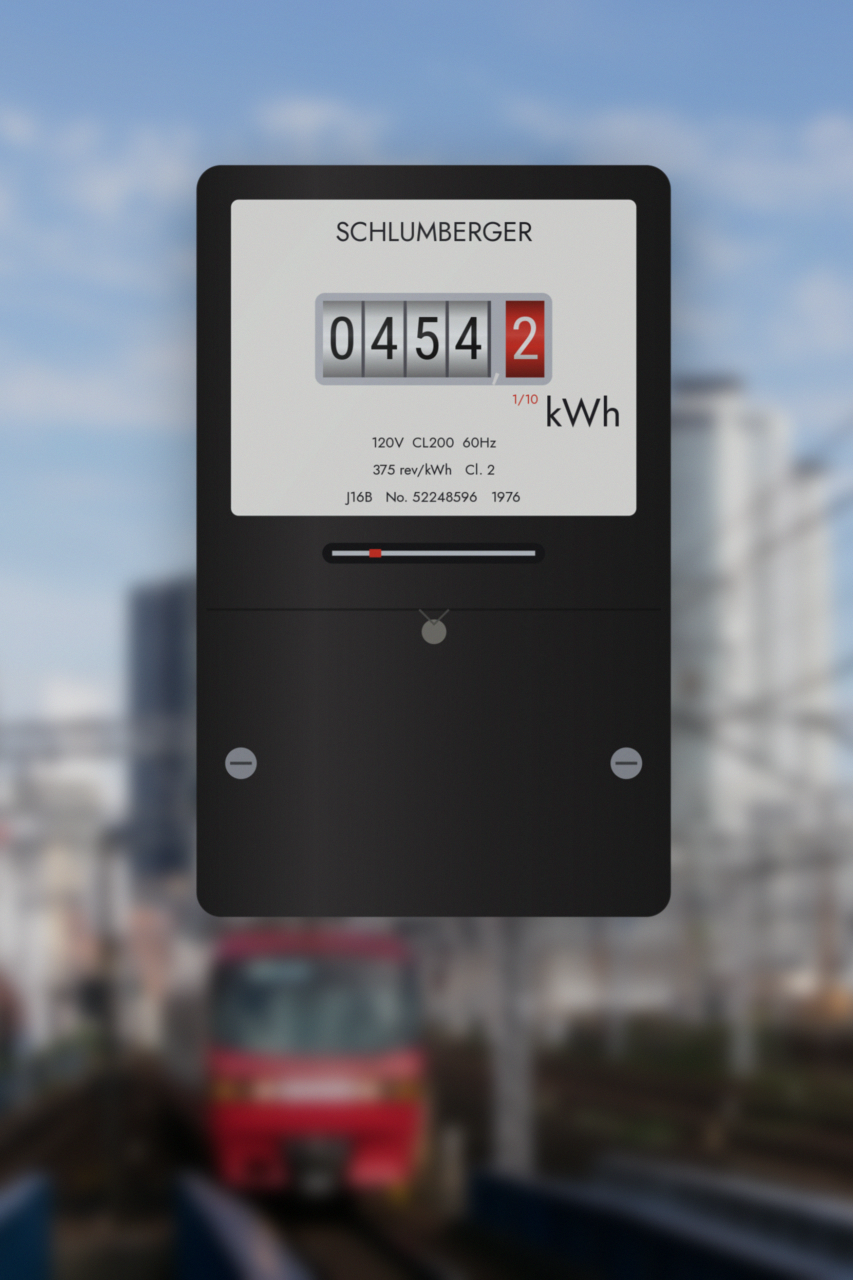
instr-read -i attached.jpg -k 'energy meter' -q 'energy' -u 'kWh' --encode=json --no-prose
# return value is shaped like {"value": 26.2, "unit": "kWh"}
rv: {"value": 454.2, "unit": "kWh"}
